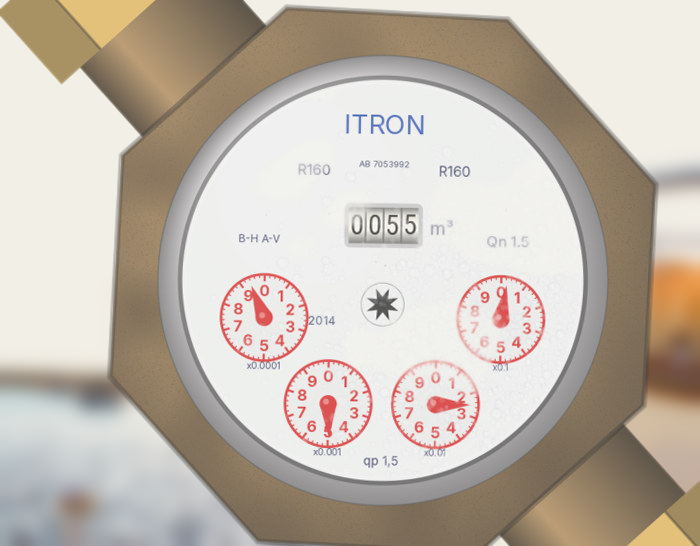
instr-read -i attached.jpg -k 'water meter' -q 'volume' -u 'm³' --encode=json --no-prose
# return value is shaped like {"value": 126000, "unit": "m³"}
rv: {"value": 55.0249, "unit": "m³"}
